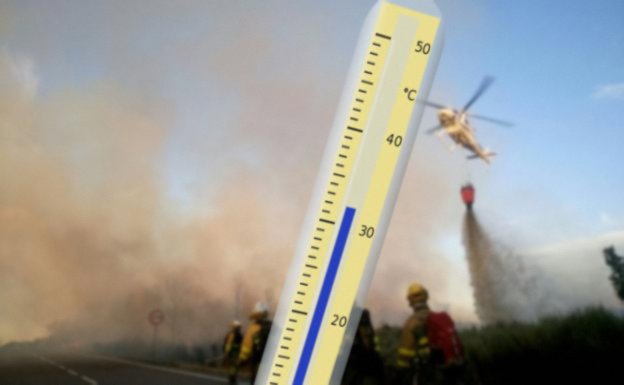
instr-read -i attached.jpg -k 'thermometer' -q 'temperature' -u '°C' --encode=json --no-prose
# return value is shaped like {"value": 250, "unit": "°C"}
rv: {"value": 32, "unit": "°C"}
